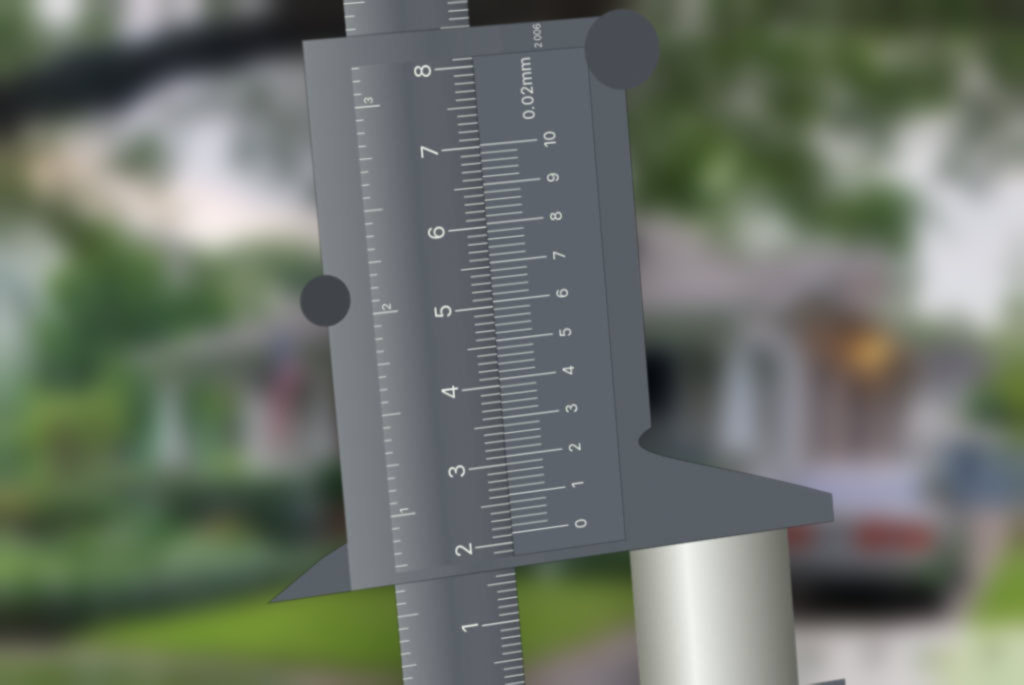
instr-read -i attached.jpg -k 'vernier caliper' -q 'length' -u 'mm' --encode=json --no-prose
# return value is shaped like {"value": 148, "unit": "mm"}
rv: {"value": 21.2, "unit": "mm"}
